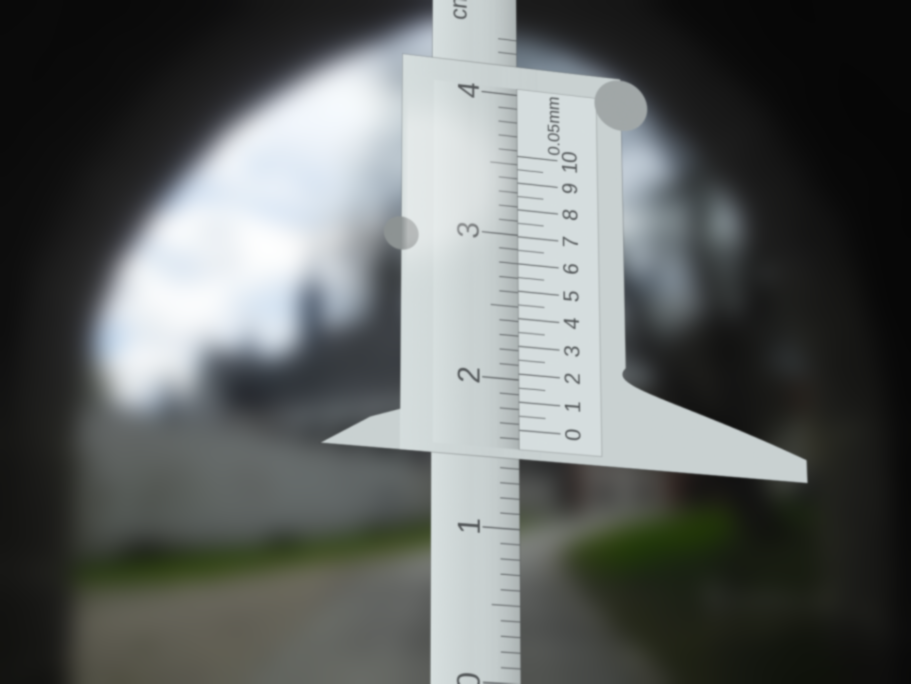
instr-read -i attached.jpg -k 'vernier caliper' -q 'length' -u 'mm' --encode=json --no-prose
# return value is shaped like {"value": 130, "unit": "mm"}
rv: {"value": 16.6, "unit": "mm"}
